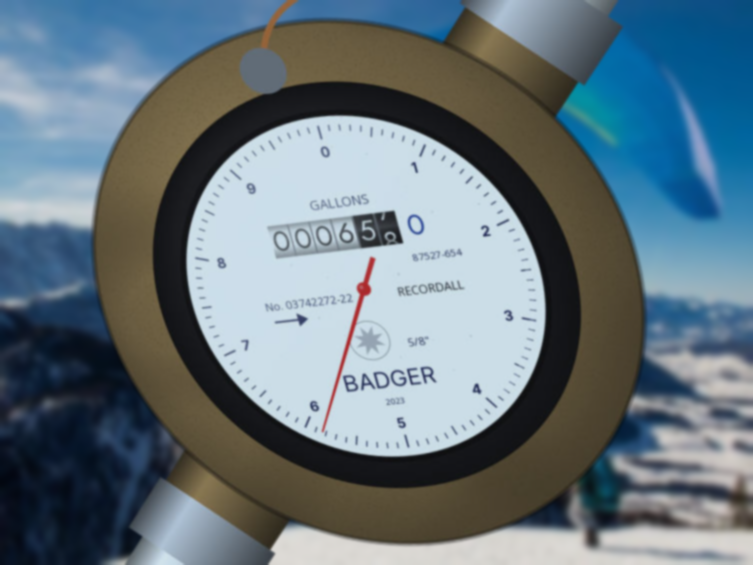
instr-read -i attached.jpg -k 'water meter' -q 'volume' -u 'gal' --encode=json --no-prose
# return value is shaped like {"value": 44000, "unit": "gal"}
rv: {"value": 6575.8, "unit": "gal"}
